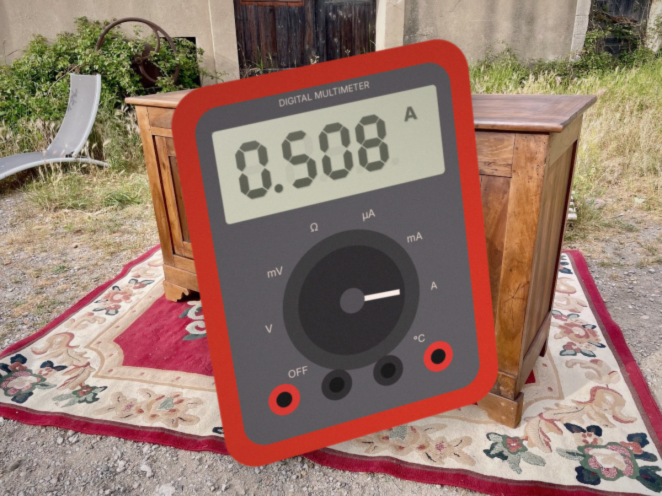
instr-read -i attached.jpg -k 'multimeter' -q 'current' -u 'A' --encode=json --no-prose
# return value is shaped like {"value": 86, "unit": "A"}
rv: {"value": 0.508, "unit": "A"}
